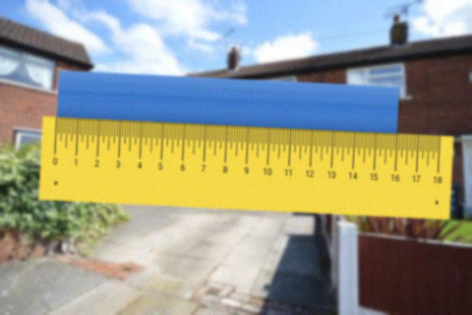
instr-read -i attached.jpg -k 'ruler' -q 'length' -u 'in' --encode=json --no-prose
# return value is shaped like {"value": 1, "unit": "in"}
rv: {"value": 16, "unit": "in"}
